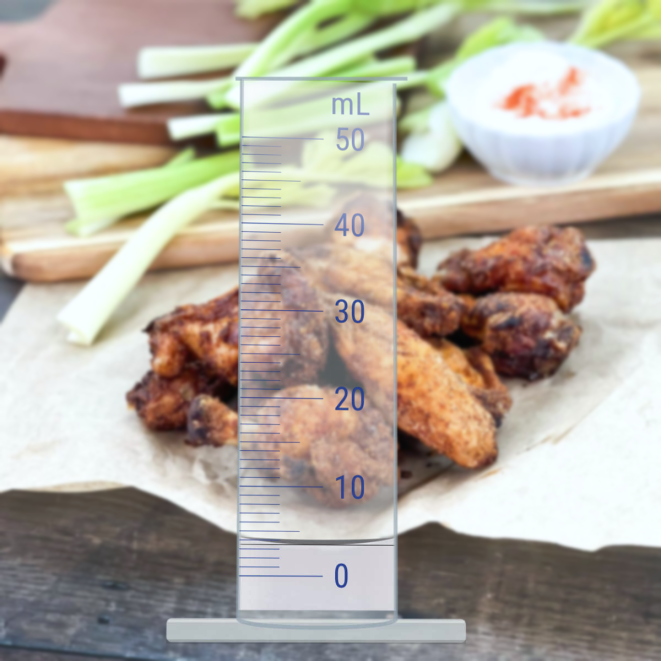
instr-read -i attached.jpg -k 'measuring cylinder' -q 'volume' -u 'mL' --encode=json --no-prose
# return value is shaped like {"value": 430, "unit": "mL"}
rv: {"value": 3.5, "unit": "mL"}
